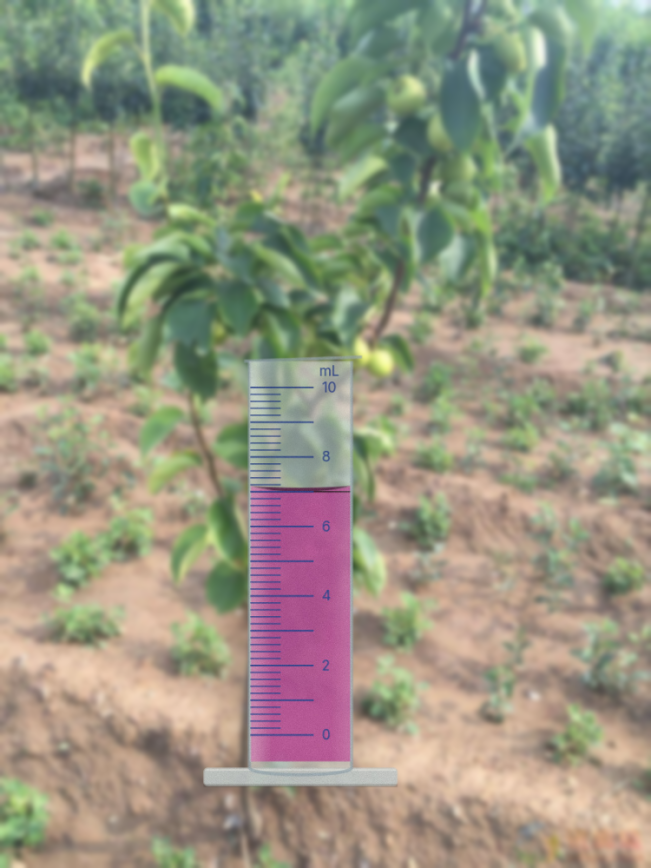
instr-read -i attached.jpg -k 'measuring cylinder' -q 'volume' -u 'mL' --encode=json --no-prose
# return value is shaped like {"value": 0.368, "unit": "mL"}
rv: {"value": 7, "unit": "mL"}
